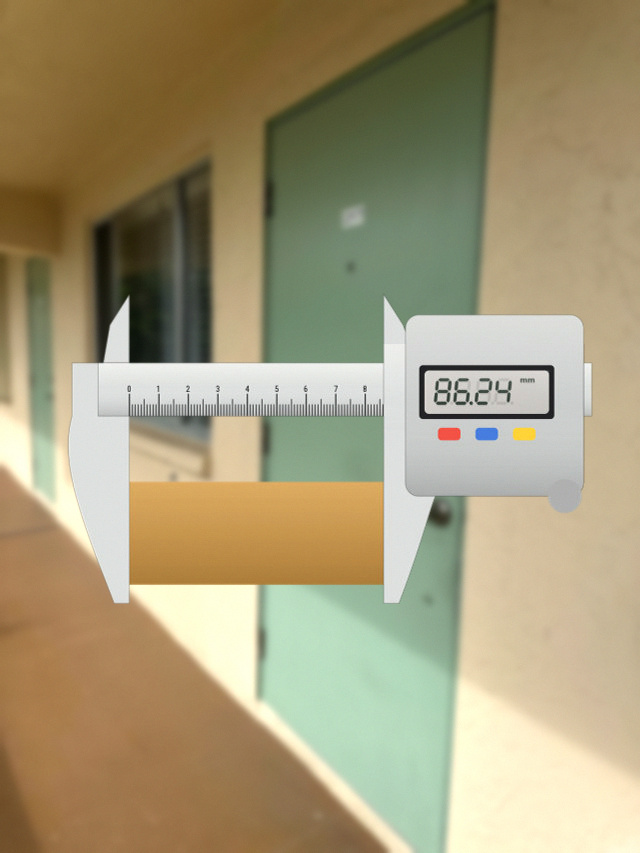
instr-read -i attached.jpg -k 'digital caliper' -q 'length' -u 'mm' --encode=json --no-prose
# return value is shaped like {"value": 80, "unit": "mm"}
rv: {"value": 86.24, "unit": "mm"}
